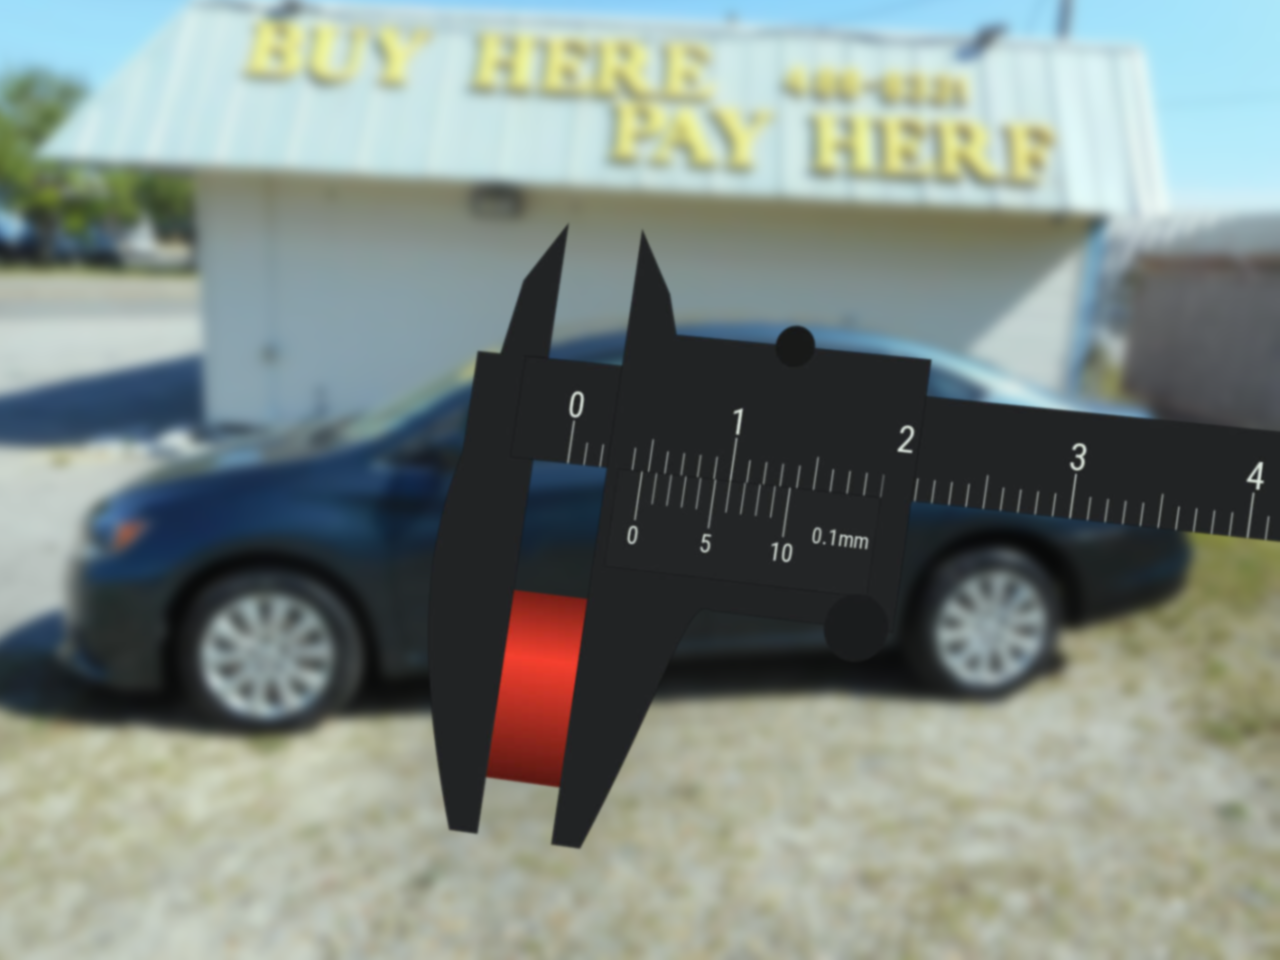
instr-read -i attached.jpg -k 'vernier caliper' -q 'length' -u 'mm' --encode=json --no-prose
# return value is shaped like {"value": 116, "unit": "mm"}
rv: {"value": 4.6, "unit": "mm"}
